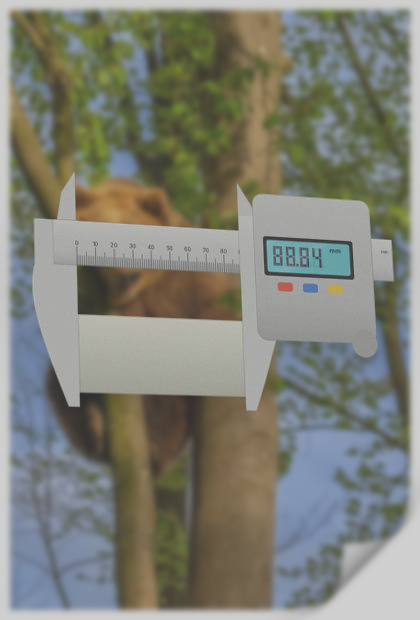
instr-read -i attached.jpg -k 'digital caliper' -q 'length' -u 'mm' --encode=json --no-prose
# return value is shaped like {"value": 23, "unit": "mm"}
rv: {"value": 88.84, "unit": "mm"}
